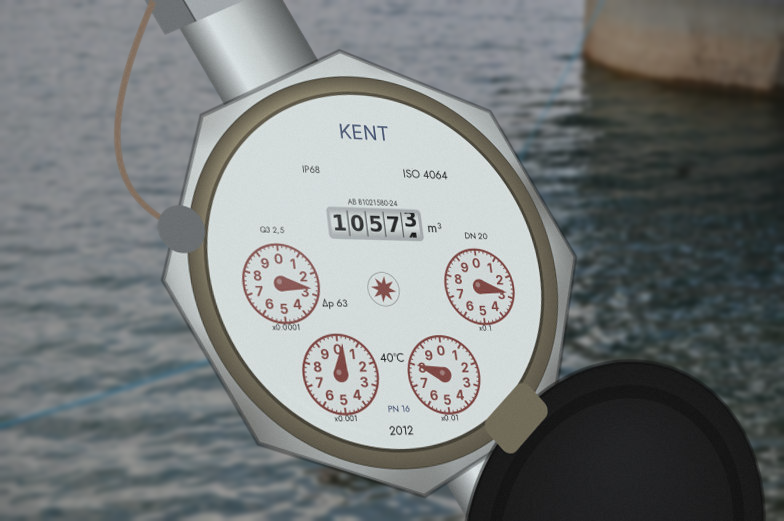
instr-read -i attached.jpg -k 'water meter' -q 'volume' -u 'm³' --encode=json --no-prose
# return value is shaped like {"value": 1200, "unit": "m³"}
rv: {"value": 10573.2802, "unit": "m³"}
